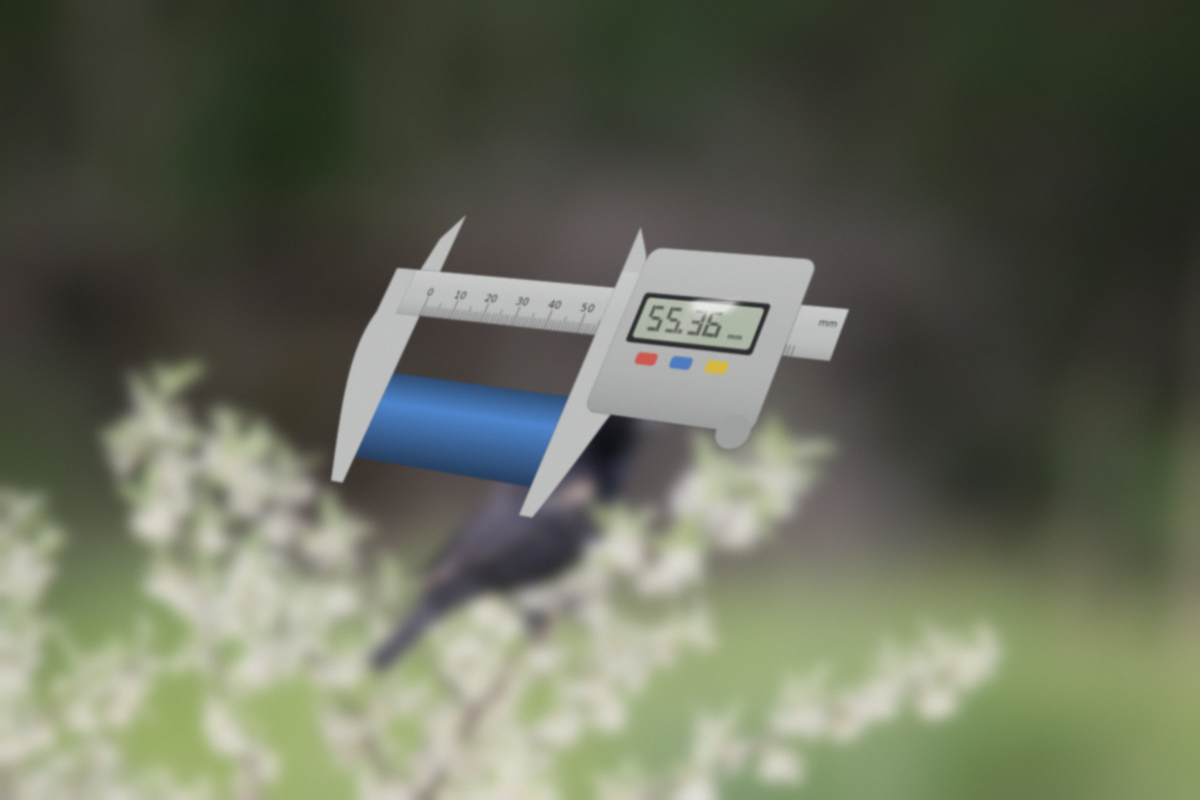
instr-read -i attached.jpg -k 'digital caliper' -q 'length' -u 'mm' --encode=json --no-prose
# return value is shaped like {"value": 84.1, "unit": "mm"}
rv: {"value": 55.36, "unit": "mm"}
